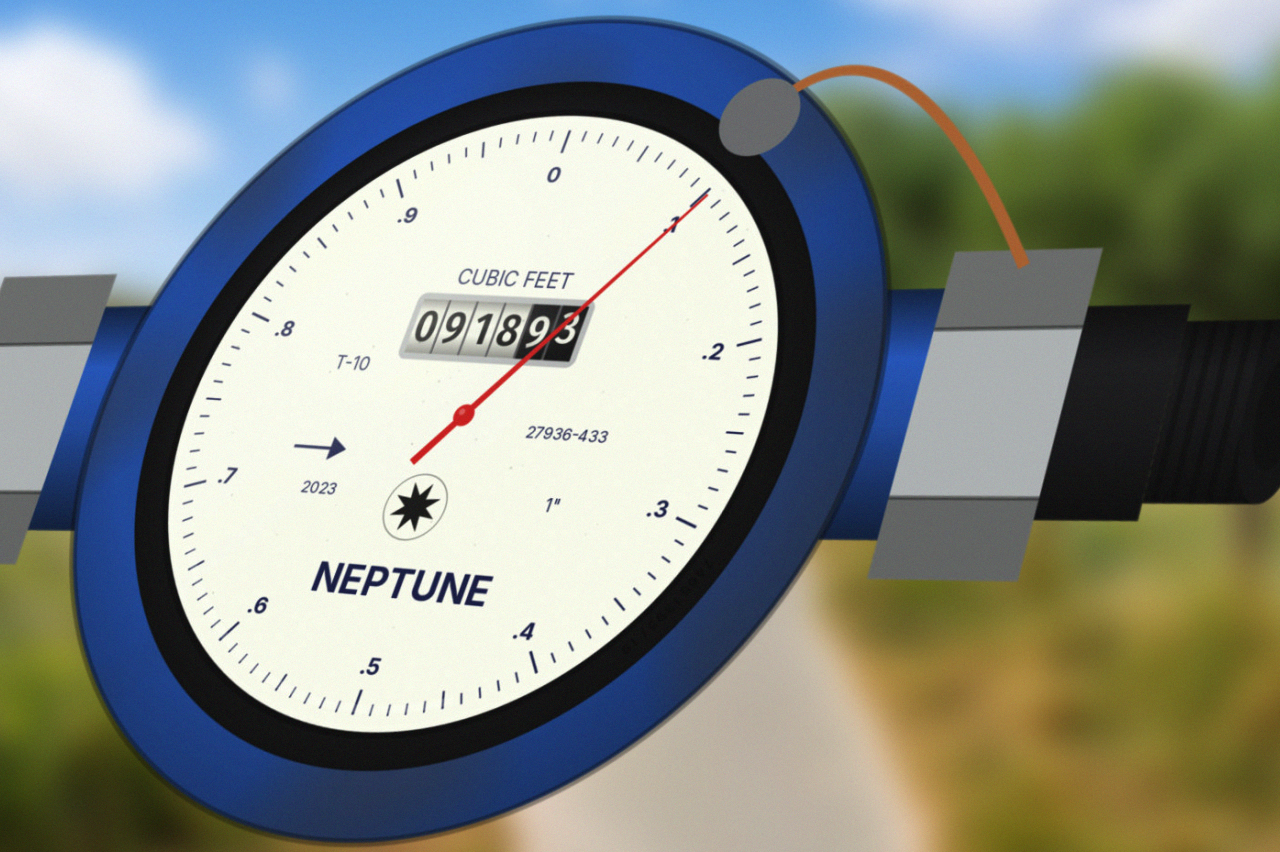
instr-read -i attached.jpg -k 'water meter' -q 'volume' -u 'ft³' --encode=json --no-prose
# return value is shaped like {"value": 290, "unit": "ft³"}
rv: {"value": 91893.10, "unit": "ft³"}
